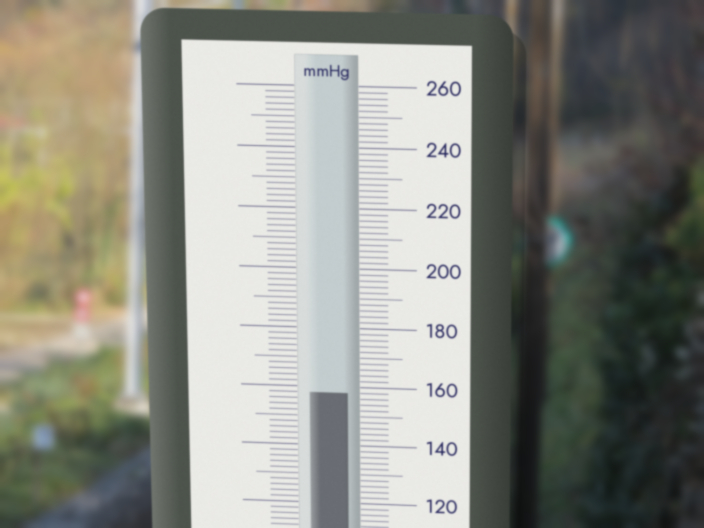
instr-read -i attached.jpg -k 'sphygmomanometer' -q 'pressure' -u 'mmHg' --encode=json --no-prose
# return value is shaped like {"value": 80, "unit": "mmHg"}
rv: {"value": 158, "unit": "mmHg"}
